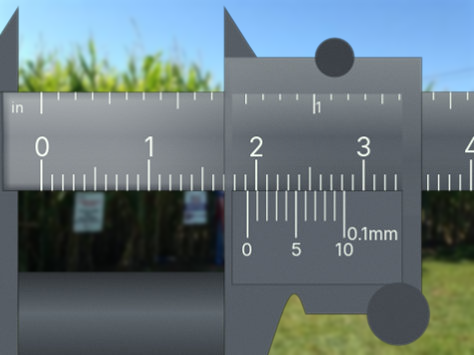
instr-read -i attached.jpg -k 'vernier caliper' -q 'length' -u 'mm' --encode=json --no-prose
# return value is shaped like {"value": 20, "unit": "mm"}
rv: {"value": 19.2, "unit": "mm"}
